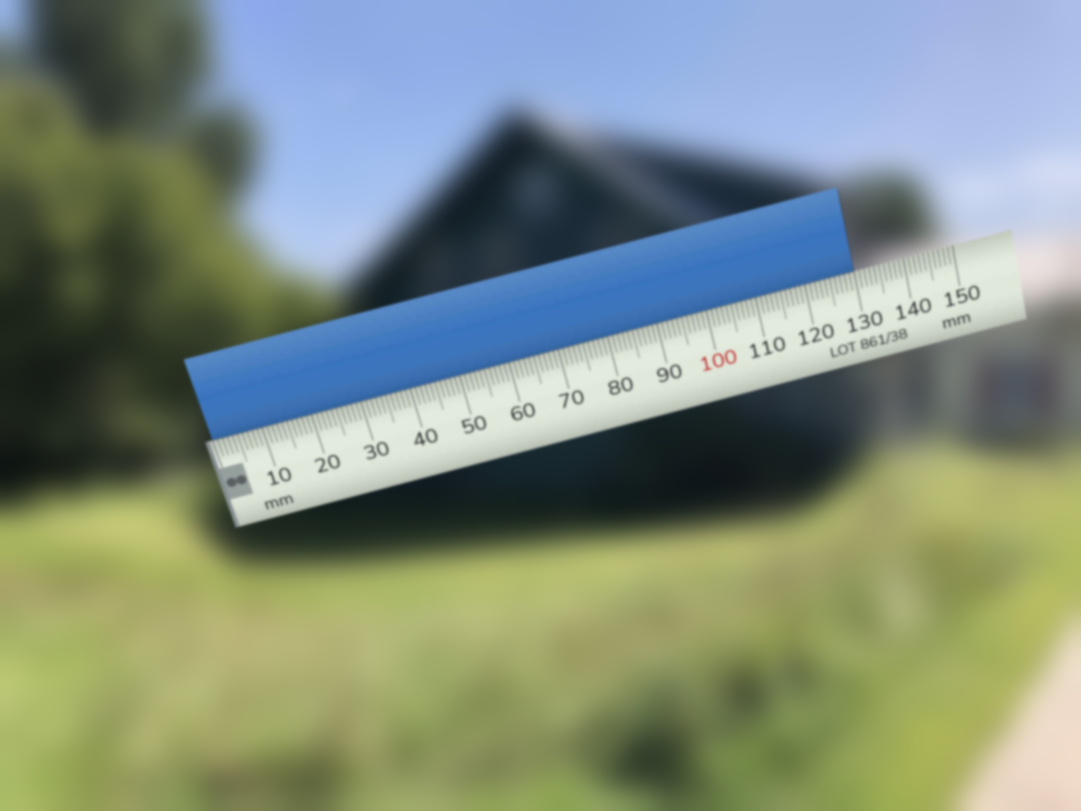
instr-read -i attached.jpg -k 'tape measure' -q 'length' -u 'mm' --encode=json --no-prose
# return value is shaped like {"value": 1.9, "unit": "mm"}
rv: {"value": 130, "unit": "mm"}
